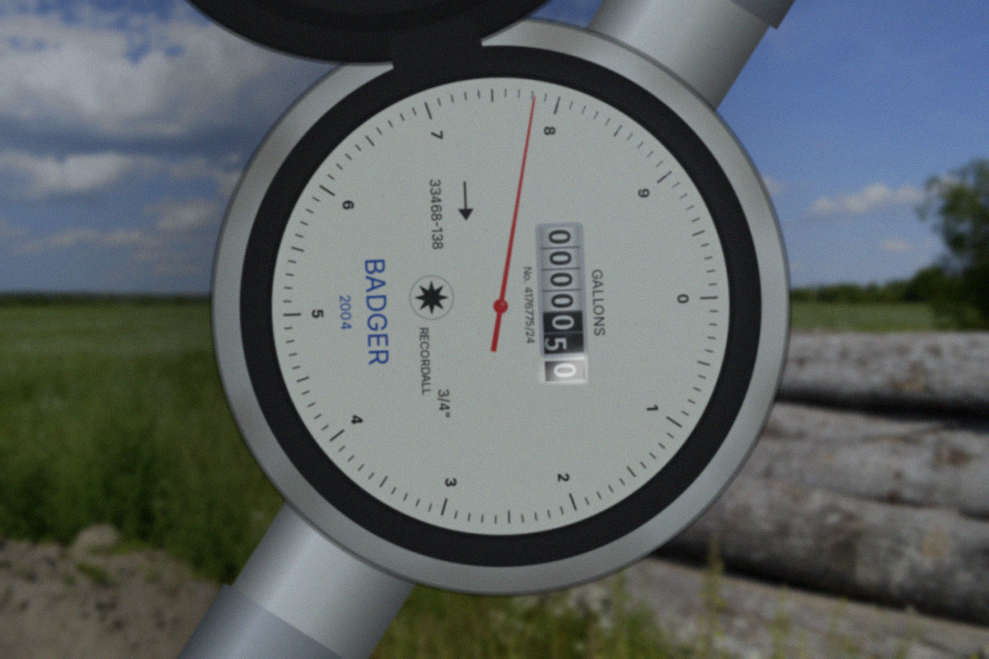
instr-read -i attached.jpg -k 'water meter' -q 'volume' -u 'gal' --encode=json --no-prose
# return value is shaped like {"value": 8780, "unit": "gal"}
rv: {"value": 47.8, "unit": "gal"}
